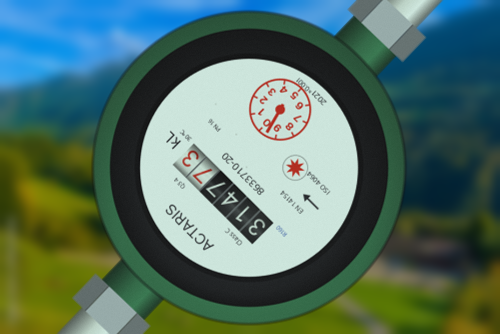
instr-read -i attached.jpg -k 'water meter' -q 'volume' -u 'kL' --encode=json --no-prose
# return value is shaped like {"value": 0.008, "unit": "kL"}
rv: {"value": 3147.729, "unit": "kL"}
